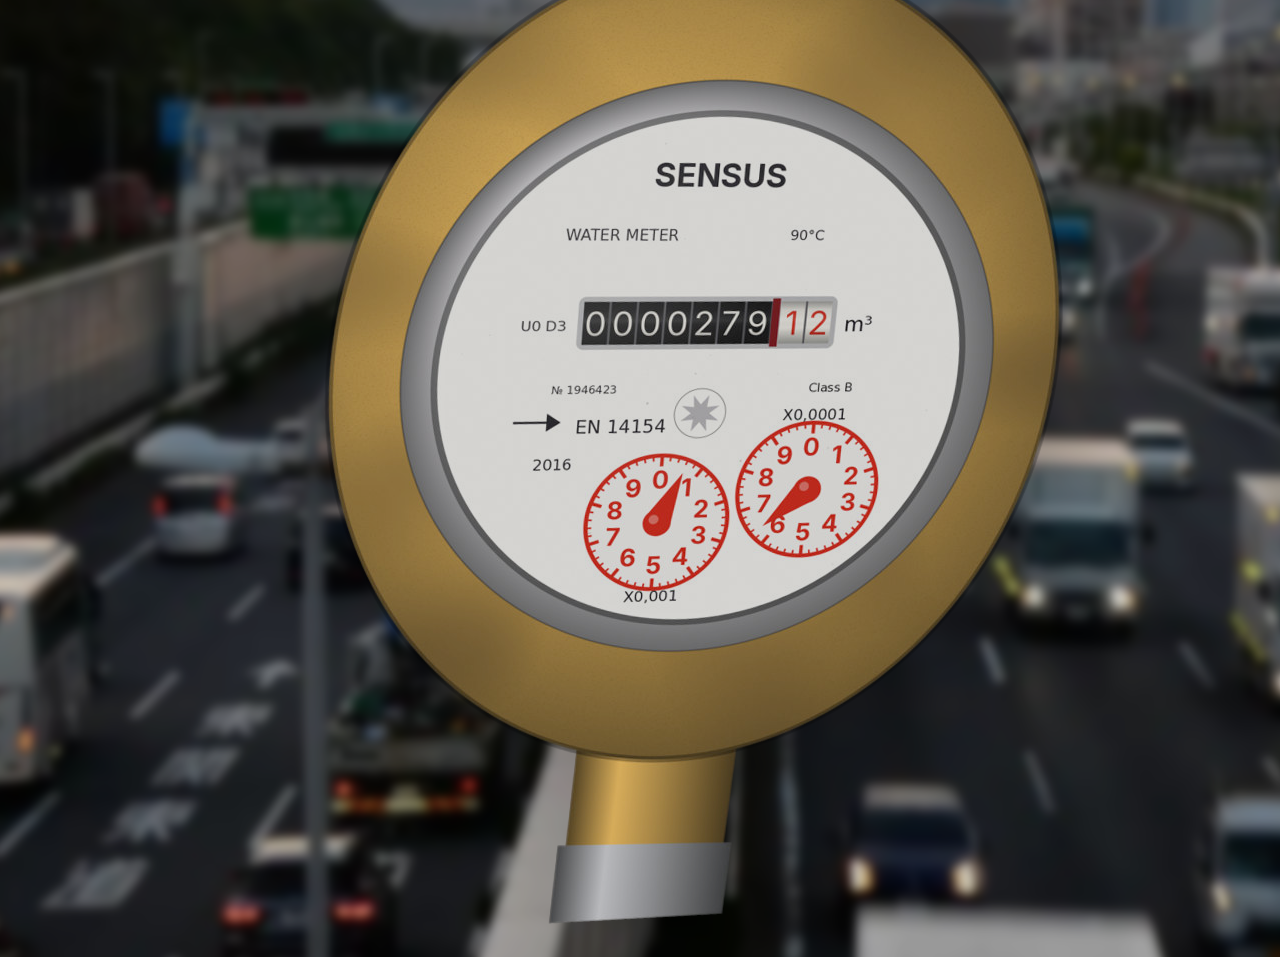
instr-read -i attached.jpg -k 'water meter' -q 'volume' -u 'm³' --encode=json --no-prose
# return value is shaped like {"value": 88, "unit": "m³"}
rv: {"value": 279.1206, "unit": "m³"}
